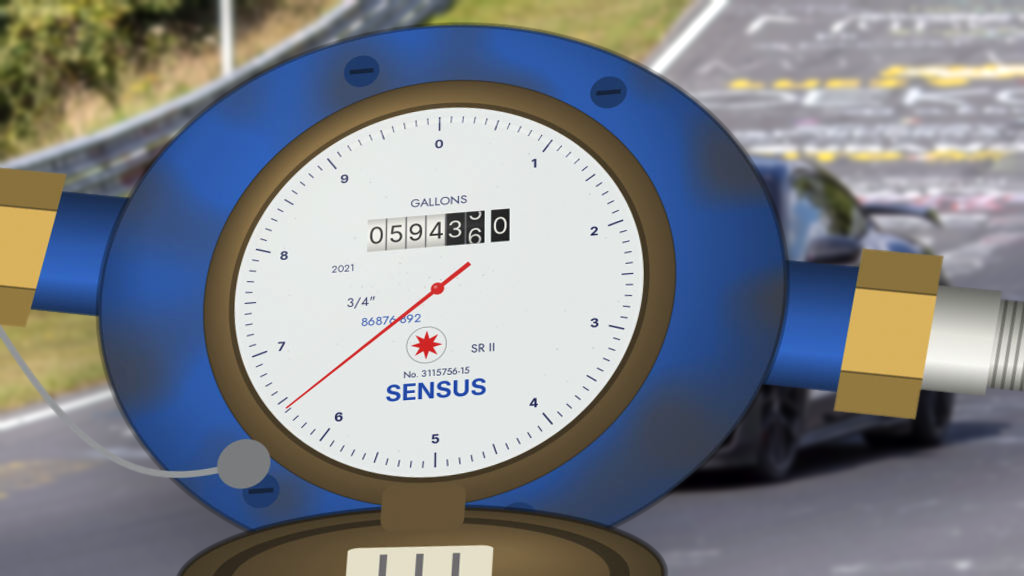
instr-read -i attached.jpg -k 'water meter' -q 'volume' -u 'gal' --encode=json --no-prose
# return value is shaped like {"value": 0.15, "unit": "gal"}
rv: {"value": 594356.4, "unit": "gal"}
